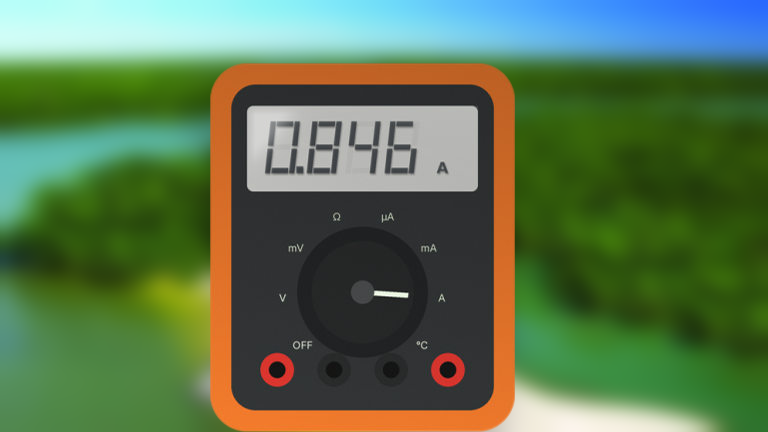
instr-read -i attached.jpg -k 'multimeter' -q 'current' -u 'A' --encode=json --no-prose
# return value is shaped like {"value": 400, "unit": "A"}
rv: {"value": 0.846, "unit": "A"}
